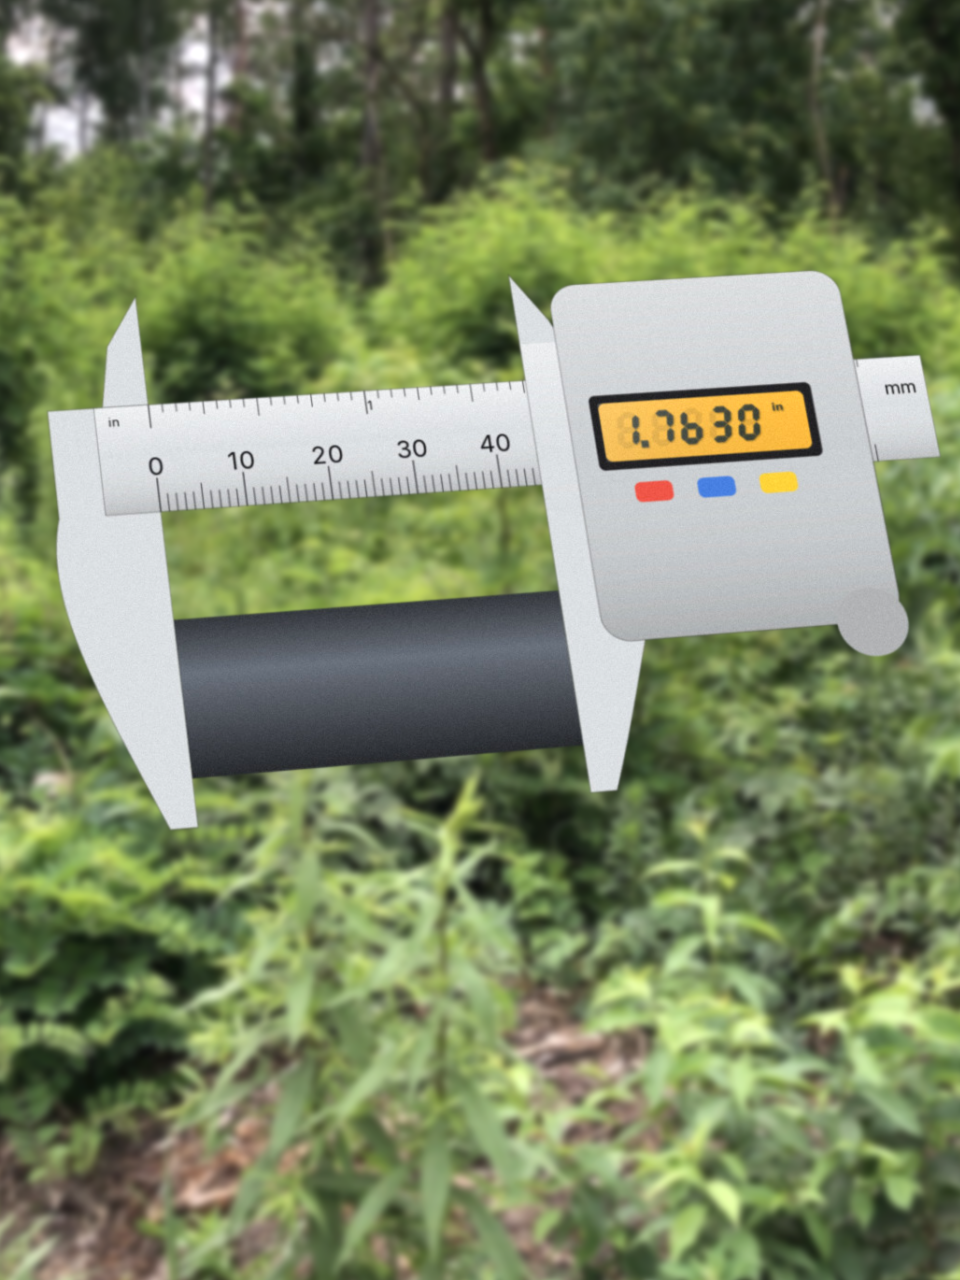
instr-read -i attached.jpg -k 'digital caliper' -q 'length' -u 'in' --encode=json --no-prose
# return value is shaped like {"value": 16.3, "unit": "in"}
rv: {"value": 1.7630, "unit": "in"}
